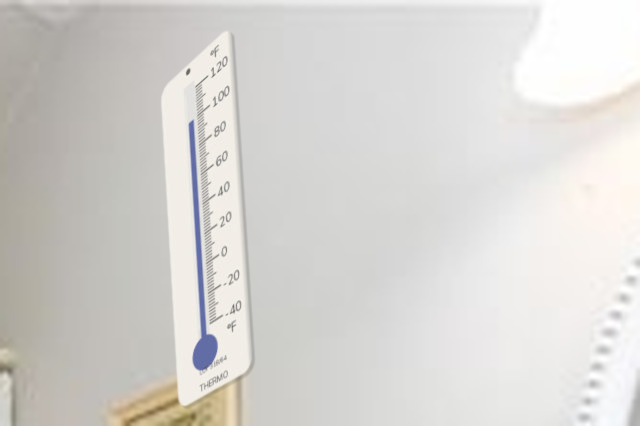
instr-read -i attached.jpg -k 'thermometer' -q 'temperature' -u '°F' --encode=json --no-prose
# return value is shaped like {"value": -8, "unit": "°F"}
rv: {"value": 100, "unit": "°F"}
